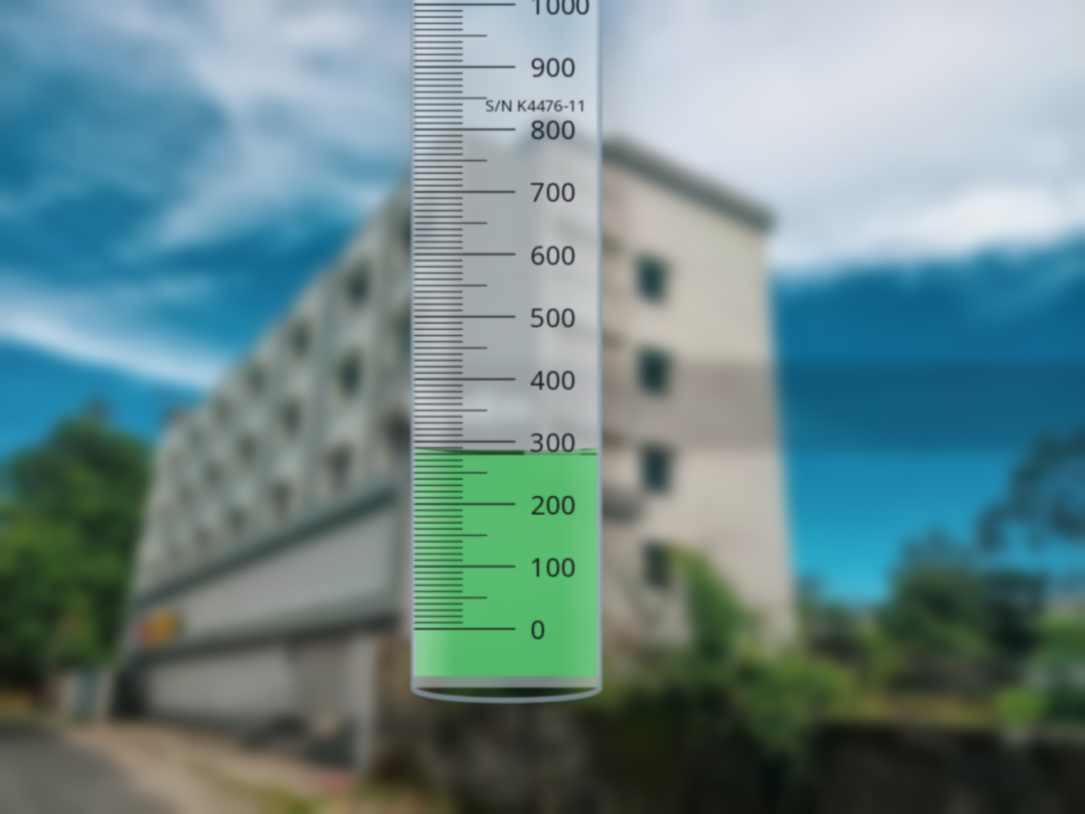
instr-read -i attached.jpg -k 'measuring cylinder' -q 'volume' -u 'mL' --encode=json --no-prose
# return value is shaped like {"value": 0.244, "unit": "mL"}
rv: {"value": 280, "unit": "mL"}
